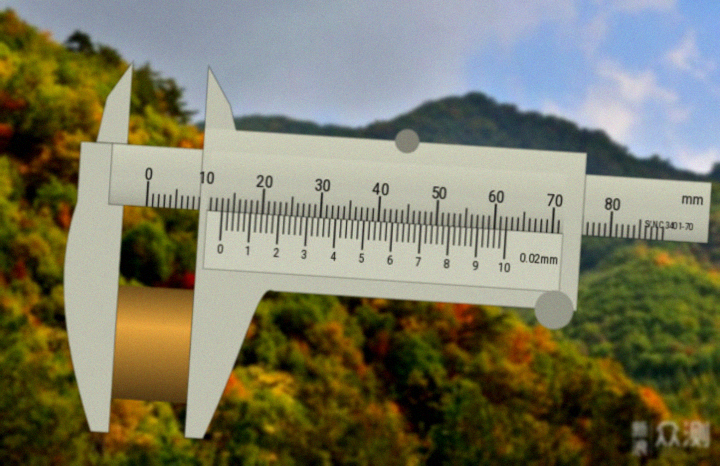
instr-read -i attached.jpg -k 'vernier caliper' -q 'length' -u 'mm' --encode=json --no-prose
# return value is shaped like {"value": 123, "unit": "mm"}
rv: {"value": 13.0, "unit": "mm"}
